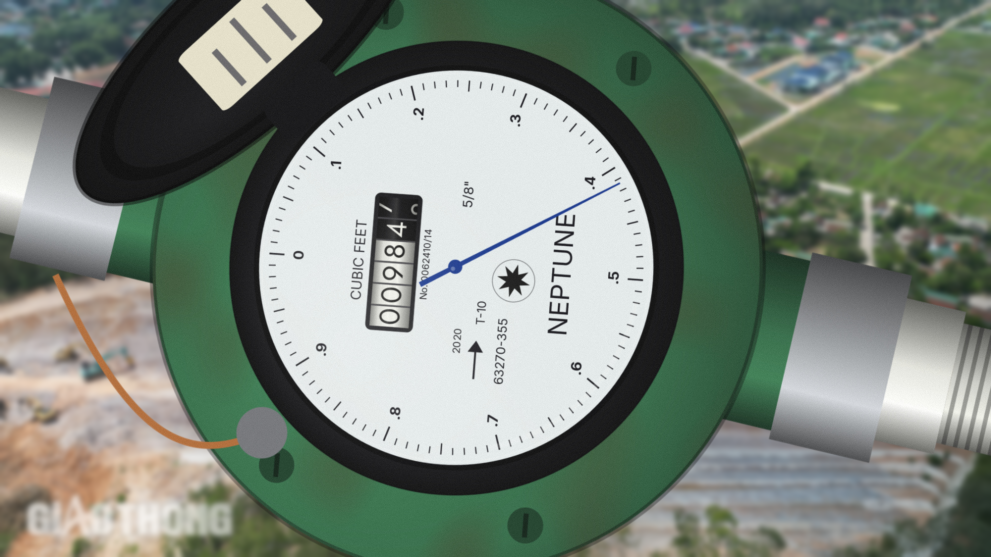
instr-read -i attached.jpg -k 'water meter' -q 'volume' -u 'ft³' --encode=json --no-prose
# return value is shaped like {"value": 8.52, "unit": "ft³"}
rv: {"value": 9847.41, "unit": "ft³"}
